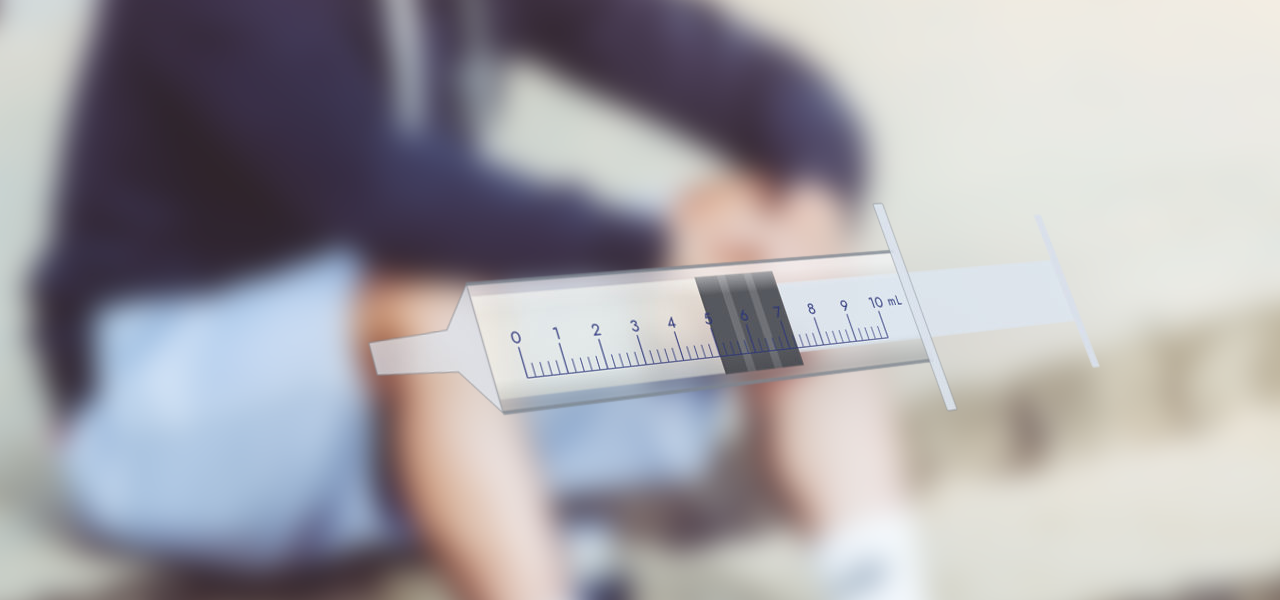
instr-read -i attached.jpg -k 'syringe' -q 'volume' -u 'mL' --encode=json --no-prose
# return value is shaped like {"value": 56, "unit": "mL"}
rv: {"value": 5, "unit": "mL"}
